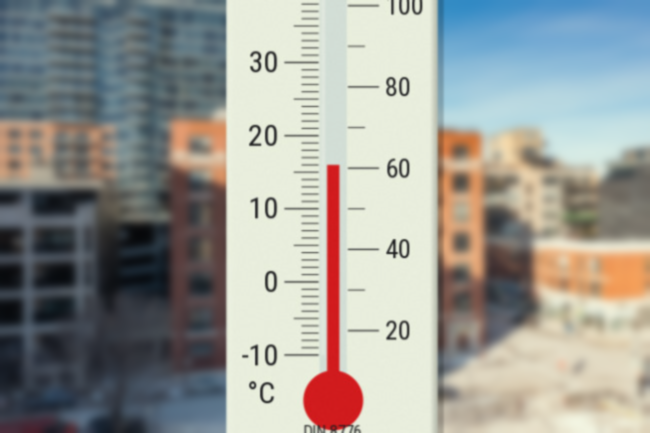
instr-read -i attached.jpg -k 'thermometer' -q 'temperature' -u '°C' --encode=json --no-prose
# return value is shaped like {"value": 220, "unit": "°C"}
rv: {"value": 16, "unit": "°C"}
